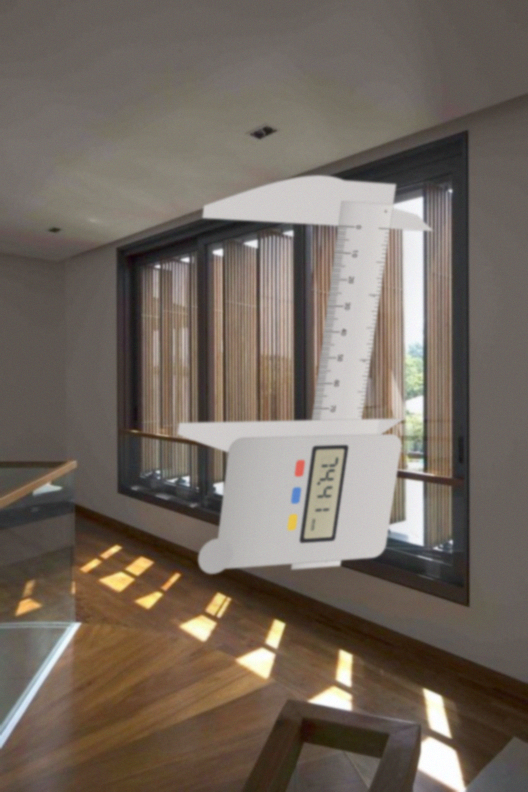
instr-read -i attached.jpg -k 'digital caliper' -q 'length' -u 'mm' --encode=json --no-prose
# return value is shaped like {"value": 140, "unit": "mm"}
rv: {"value": 74.41, "unit": "mm"}
